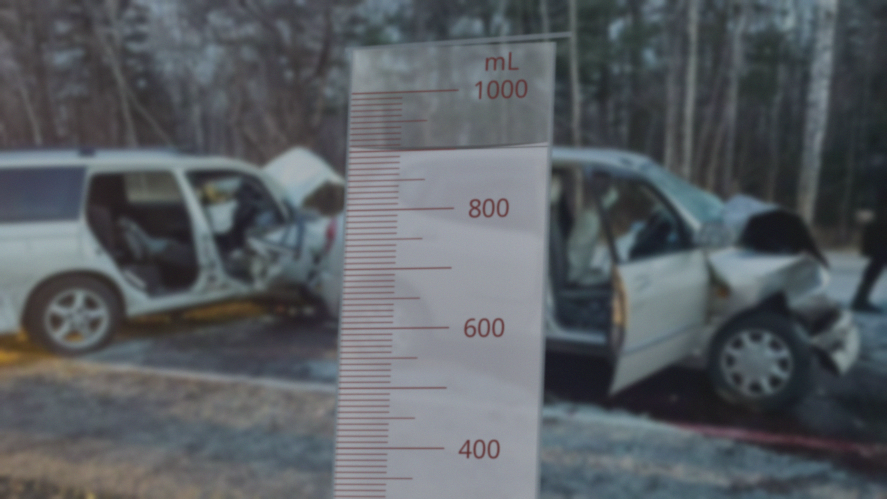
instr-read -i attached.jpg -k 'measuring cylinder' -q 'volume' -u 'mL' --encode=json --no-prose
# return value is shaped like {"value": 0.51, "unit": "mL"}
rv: {"value": 900, "unit": "mL"}
